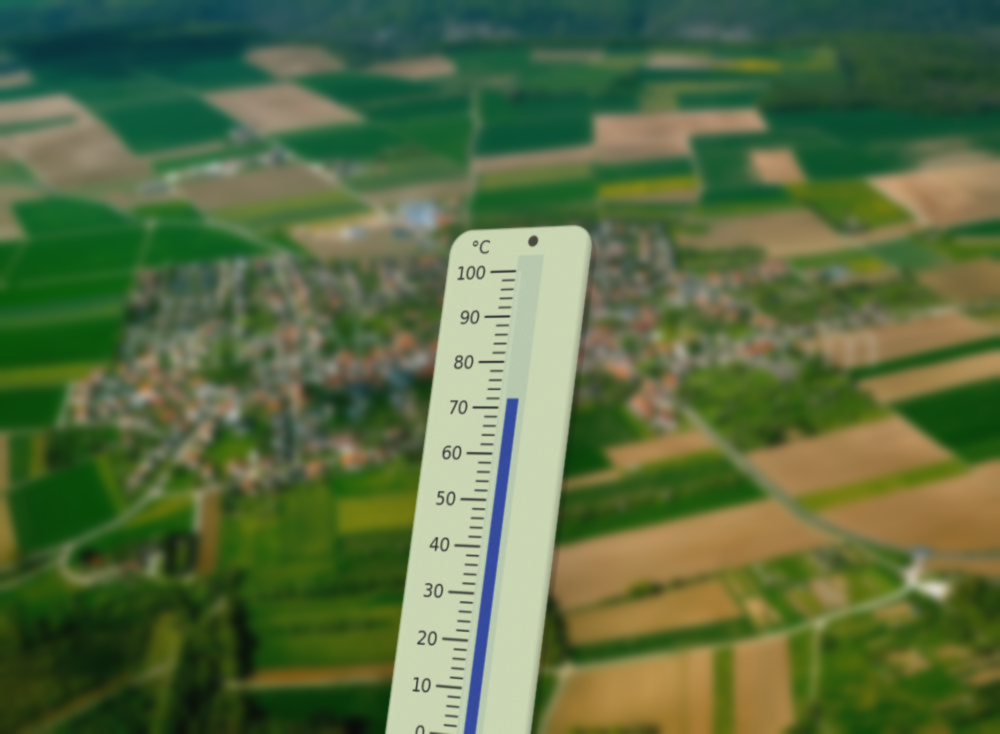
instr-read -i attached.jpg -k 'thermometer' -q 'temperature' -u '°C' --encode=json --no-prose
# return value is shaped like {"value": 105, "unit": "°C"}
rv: {"value": 72, "unit": "°C"}
